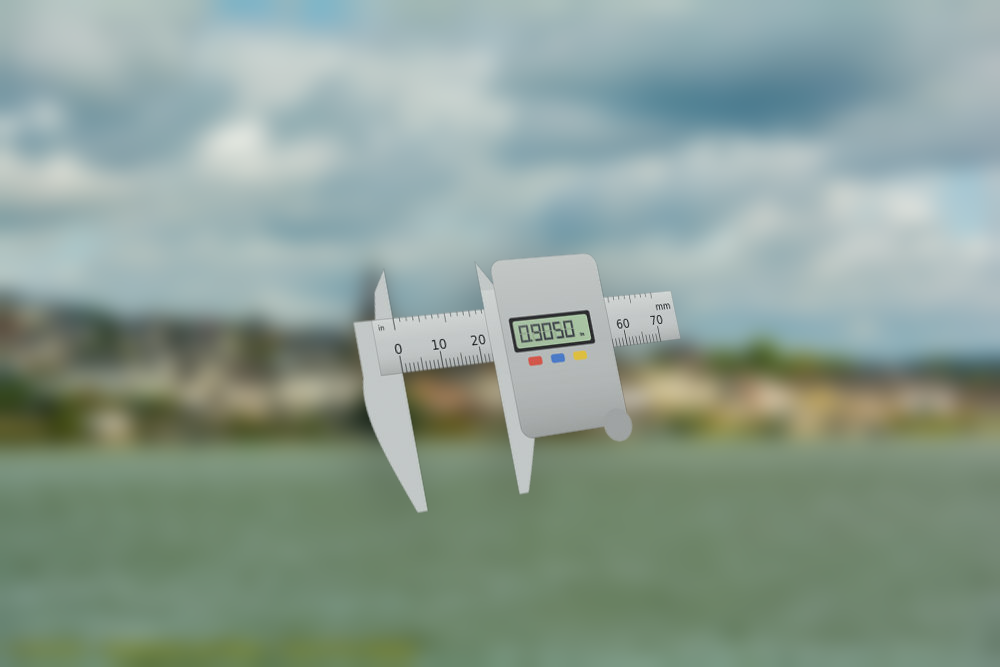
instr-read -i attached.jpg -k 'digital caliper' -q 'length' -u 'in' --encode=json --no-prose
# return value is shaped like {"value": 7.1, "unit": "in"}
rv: {"value": 0.9050, "unit": "in"}
